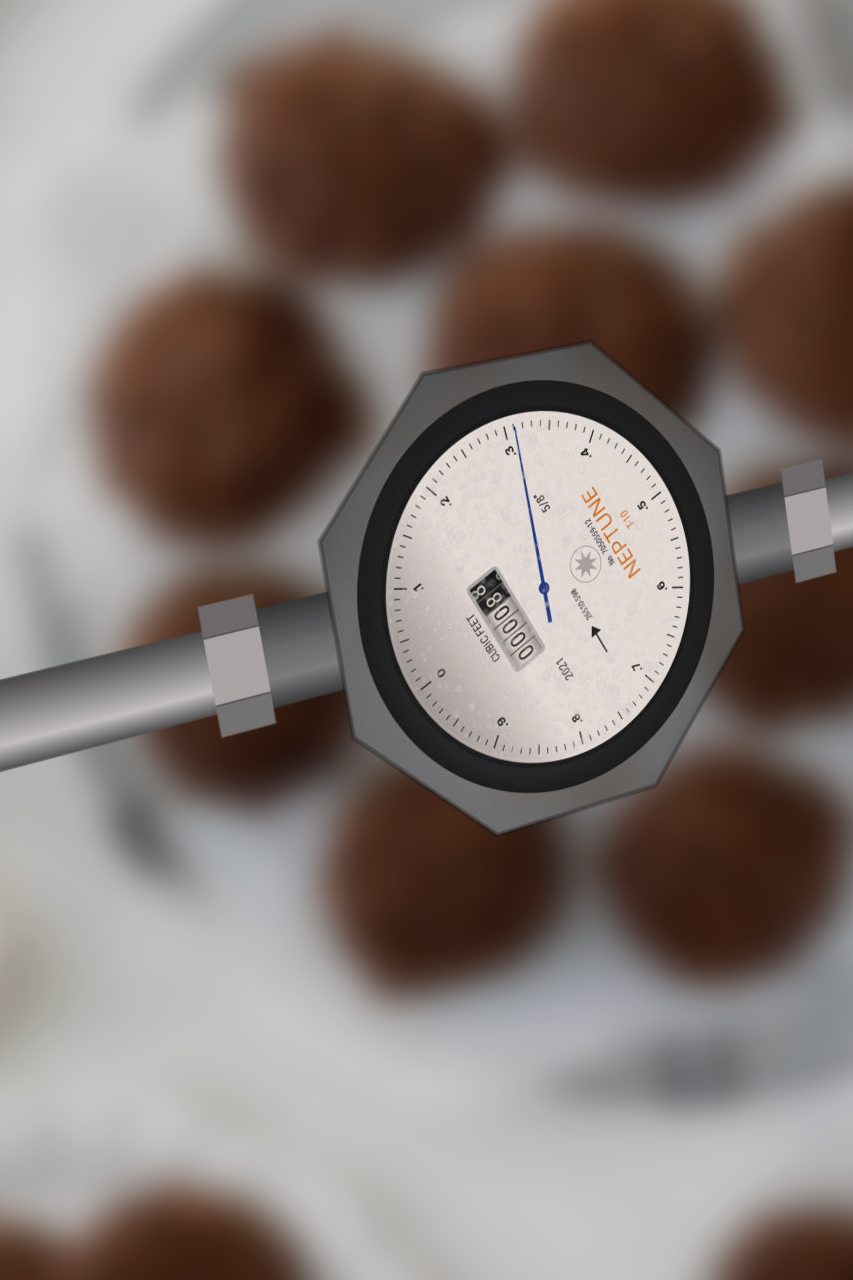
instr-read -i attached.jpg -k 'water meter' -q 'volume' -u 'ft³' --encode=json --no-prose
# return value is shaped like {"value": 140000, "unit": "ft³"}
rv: {"value": 88.31, "unit": "ft³"}
